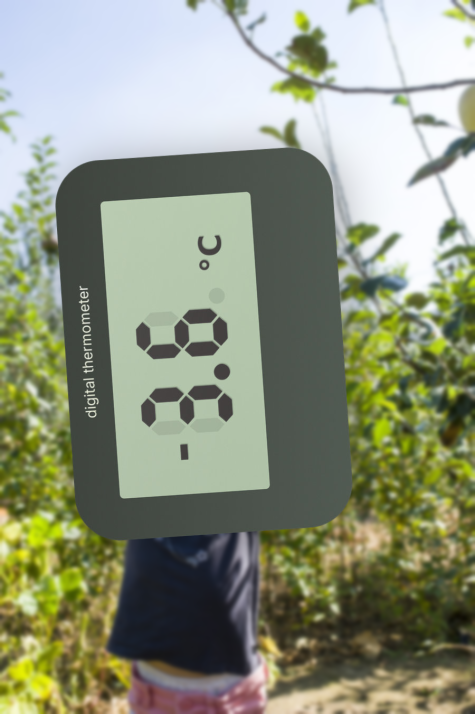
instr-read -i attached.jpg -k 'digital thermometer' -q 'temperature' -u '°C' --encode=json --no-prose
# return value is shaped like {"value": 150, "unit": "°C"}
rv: {"value": -3.6, "unit": "°C"}
